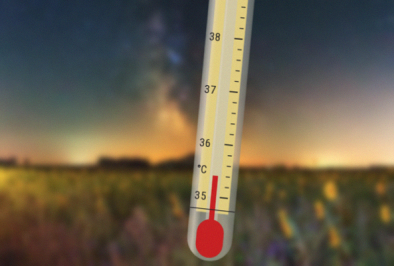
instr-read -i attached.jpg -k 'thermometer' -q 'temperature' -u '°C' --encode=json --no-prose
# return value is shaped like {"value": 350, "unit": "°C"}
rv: {"value": 35.4, "unit": "°C"}
